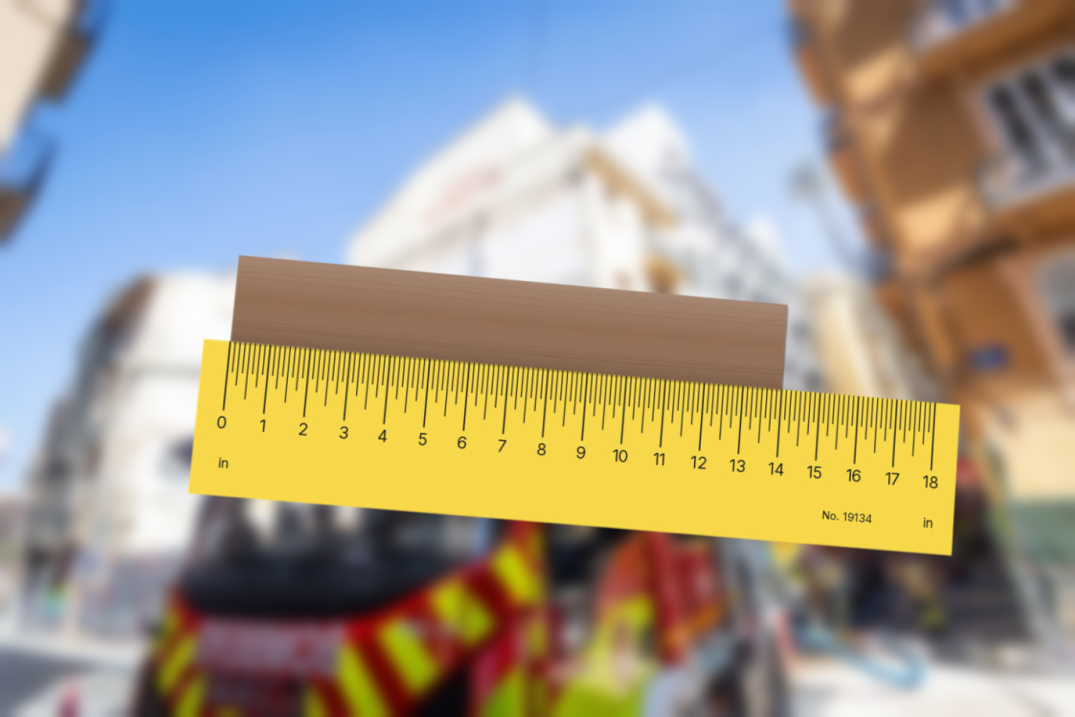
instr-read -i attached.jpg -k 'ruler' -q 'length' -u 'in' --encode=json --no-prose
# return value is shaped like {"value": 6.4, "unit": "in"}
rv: {"value": 14, "unit": "in"}
